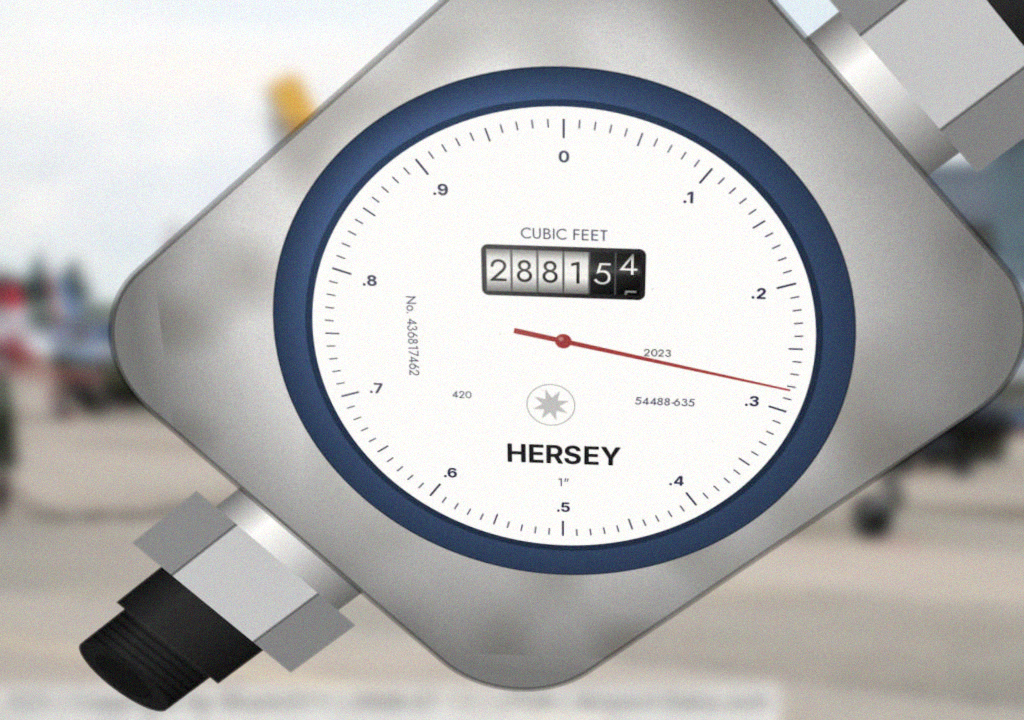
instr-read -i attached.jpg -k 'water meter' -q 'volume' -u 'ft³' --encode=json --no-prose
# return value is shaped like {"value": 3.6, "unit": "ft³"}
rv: {"value": 288154.28, "unit": "ft³"}
